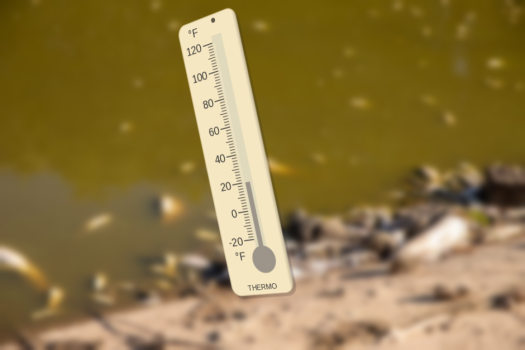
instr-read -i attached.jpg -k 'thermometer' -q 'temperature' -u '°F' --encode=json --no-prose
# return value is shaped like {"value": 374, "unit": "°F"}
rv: {"value": 20, "unit": "°F"}
